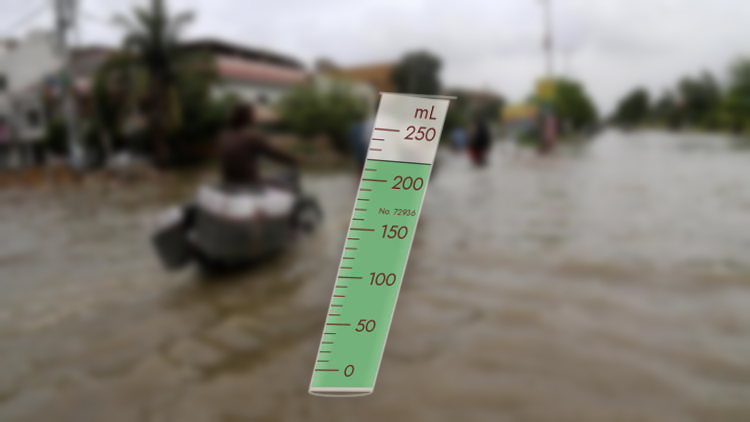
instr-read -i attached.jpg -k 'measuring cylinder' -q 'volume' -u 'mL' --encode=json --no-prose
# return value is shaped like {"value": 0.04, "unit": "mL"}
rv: {"value": 220, "unit": "mL"}
